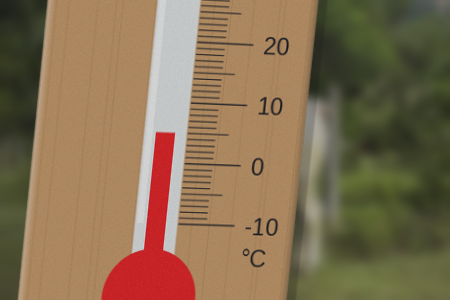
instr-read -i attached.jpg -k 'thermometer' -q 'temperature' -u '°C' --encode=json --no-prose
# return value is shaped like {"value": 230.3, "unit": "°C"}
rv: {"value": 5, "unit": "°C"}
